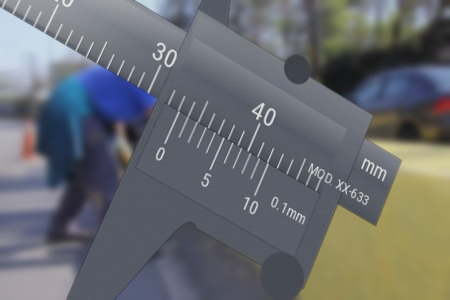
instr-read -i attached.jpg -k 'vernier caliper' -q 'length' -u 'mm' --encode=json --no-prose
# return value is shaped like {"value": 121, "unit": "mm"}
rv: {"value": 33.1, "unit": "mm"}
